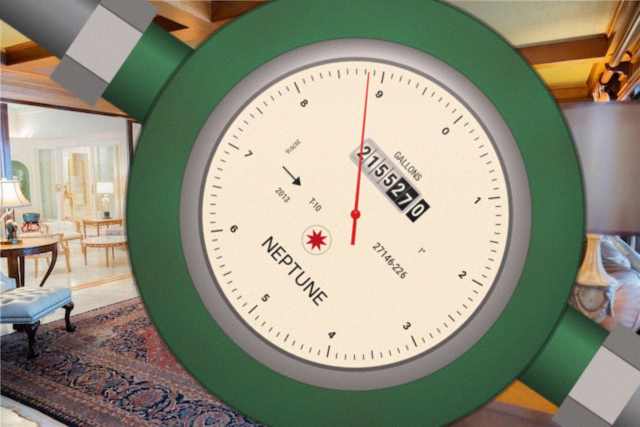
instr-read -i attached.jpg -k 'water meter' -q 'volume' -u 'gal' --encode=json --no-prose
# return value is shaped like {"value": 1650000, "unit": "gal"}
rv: {"value": 2155268.8, "unit": "gal"}
